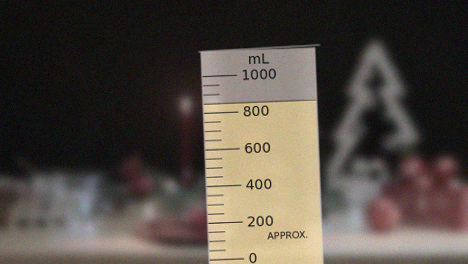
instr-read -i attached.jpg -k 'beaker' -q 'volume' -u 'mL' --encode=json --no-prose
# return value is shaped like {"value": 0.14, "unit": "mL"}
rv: {"value": 850, "unit": "mL"}
